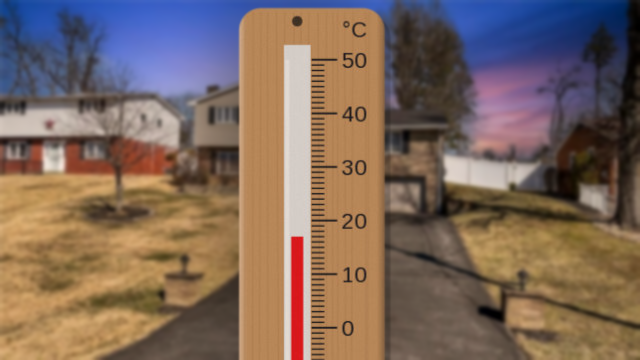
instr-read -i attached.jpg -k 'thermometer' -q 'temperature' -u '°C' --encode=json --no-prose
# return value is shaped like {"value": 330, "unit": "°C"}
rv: {"value": 17, "unit": "°C"}
